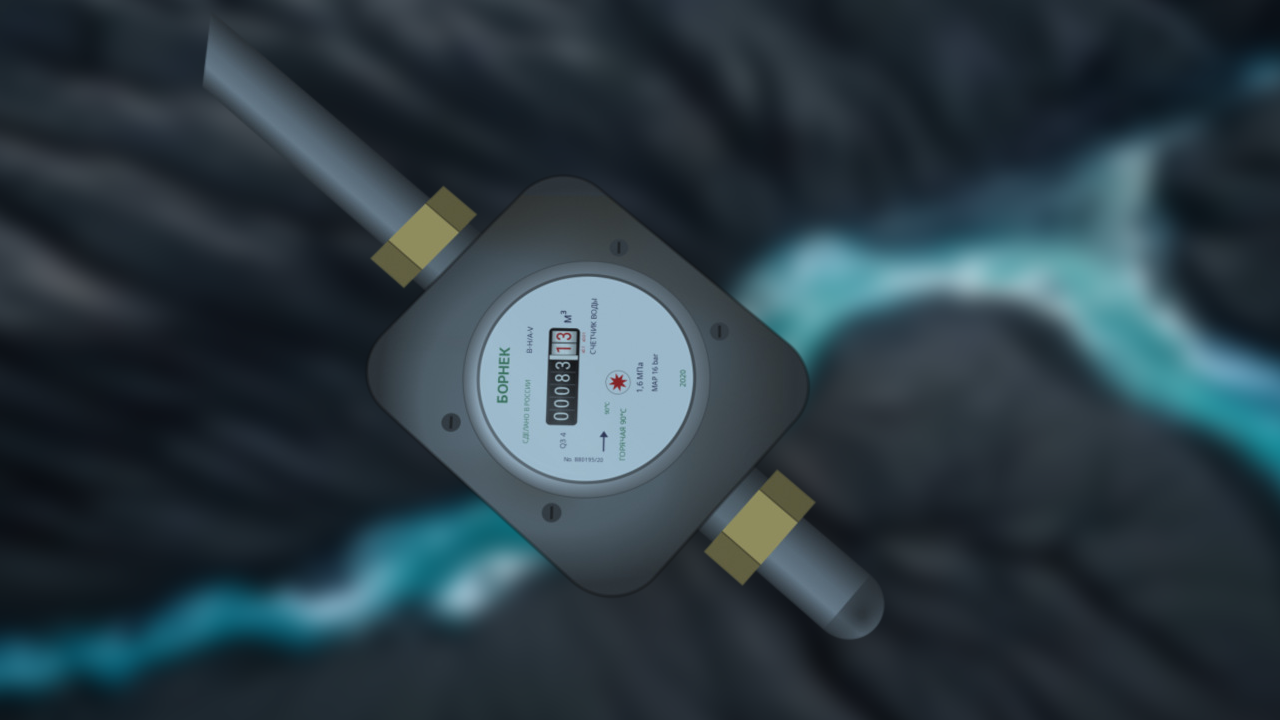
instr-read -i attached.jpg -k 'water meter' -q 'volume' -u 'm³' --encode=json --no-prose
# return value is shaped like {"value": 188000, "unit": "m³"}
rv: {"value": 83.13, "unit": "m³"}
